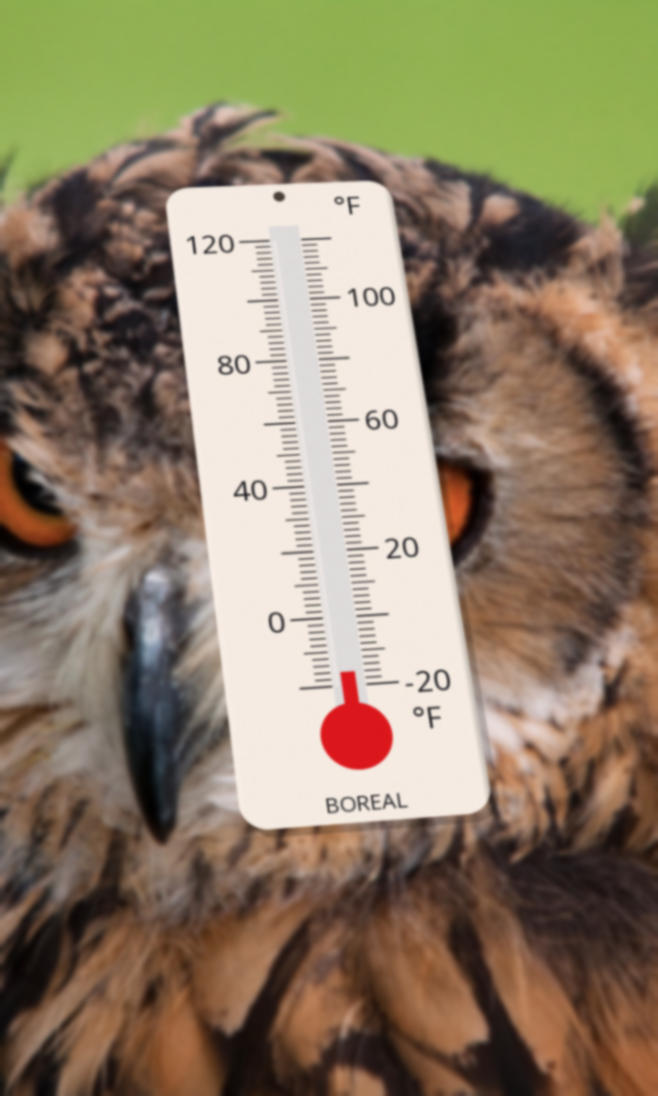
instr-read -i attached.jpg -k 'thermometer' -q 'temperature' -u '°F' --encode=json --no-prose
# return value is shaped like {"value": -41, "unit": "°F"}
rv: {"value": -16, "unit": "°F"}
